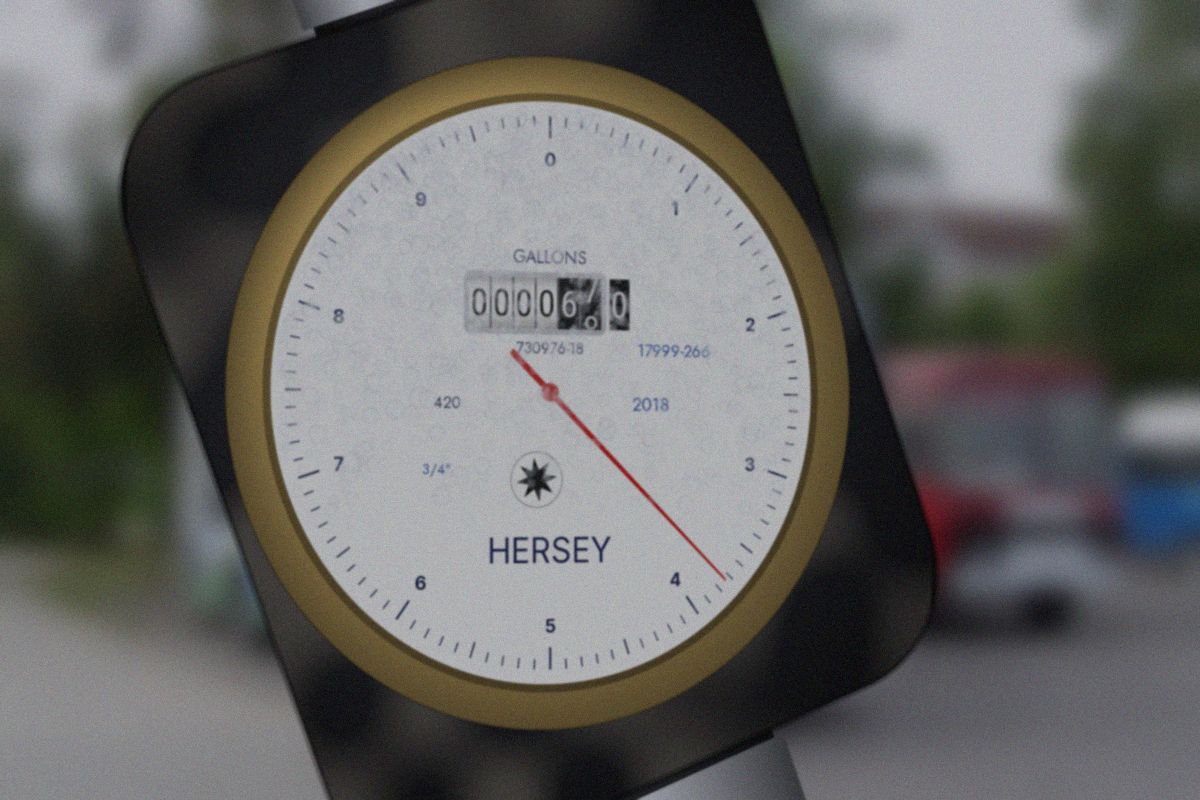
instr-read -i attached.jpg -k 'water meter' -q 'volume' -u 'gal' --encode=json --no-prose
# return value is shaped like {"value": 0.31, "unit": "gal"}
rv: {"value": 673.7, "unit": "gal"}
